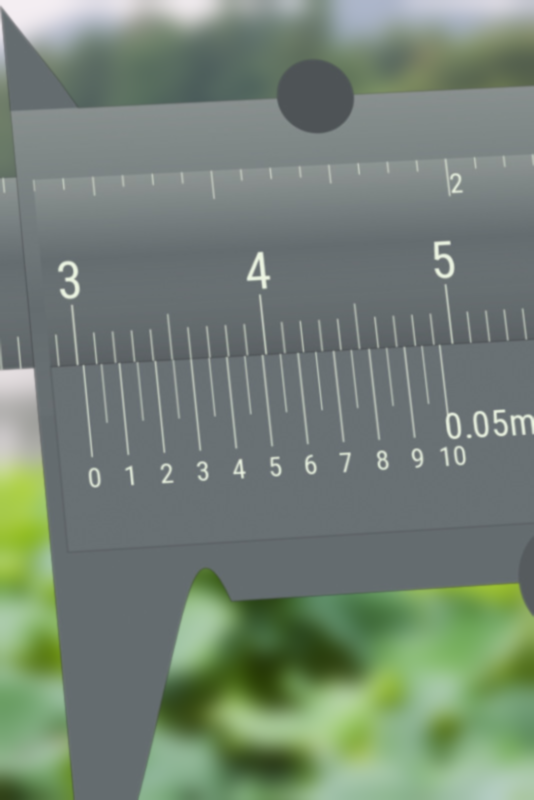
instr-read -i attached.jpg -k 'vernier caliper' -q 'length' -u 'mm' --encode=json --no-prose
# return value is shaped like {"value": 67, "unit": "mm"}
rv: {"value": 30.3, "unit": "mm"}
